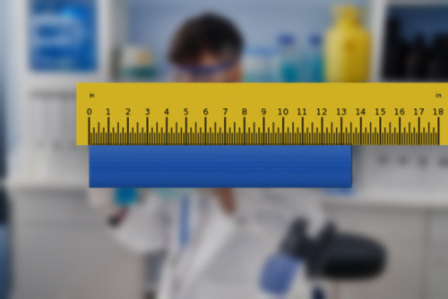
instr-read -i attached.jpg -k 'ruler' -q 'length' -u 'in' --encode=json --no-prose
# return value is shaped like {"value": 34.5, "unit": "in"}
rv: {"value": 13.5, "unit": "in"}
